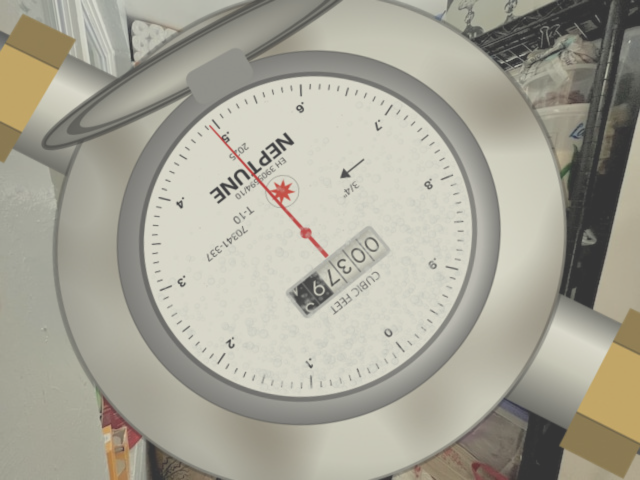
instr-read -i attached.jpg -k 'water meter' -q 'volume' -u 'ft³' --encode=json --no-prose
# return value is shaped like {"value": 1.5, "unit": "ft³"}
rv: {"value": 3793.49, "unit": "ft³"}
